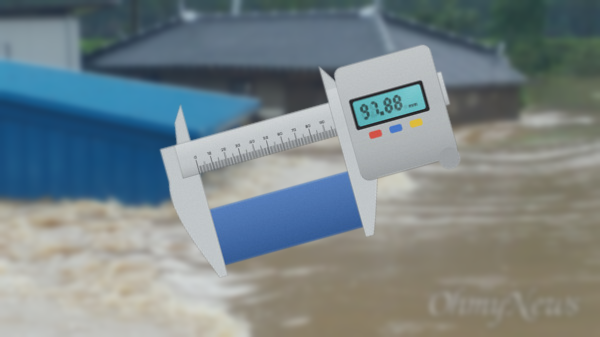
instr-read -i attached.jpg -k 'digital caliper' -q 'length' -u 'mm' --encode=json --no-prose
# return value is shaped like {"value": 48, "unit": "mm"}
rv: {"value": 97.88, "unit": "mm"}
